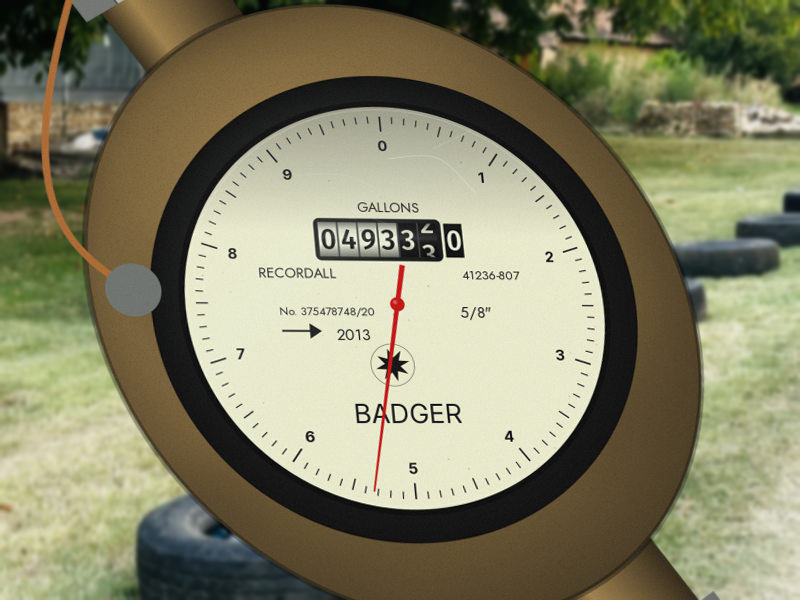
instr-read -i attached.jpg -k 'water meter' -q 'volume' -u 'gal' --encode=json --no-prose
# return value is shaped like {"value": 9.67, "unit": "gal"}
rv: {"value": 493325.3, "unit": "gal"}
